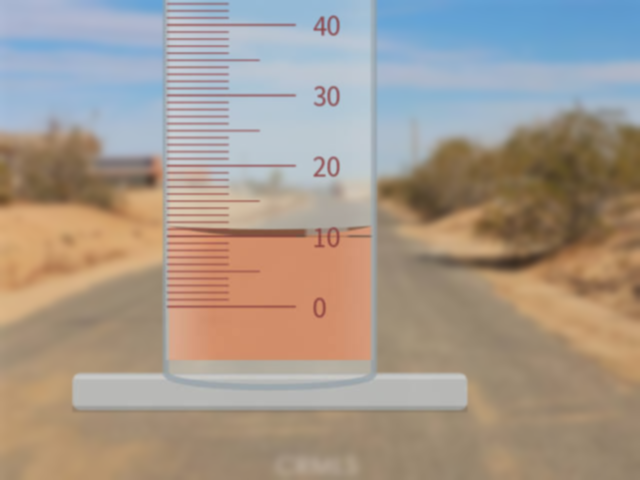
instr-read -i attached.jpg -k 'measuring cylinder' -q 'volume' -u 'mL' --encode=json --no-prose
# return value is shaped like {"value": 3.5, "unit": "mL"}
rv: {"value": 10, "unit": "mL"}
